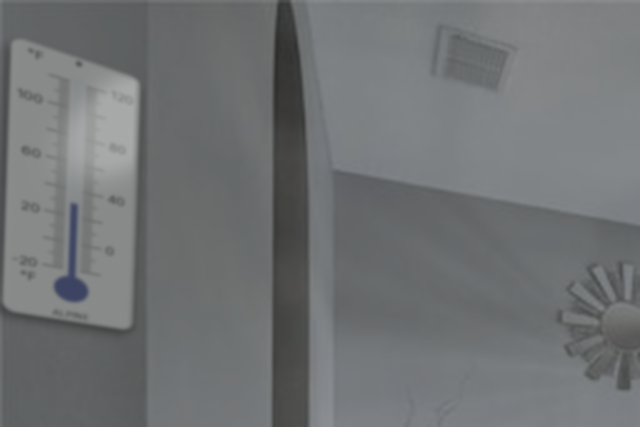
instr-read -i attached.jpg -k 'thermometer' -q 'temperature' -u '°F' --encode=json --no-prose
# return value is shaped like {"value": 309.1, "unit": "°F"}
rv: {"value": 30, "unit": "°F"}
